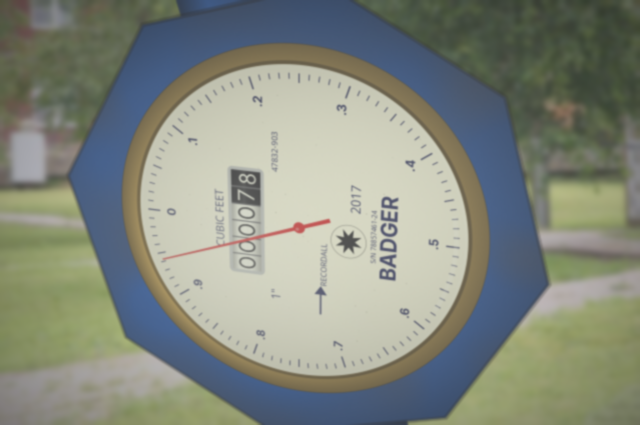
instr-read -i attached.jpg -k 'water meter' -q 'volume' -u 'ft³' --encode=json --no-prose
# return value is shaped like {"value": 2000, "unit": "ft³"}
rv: {"value": 77.94, "unit": "ft³"}
